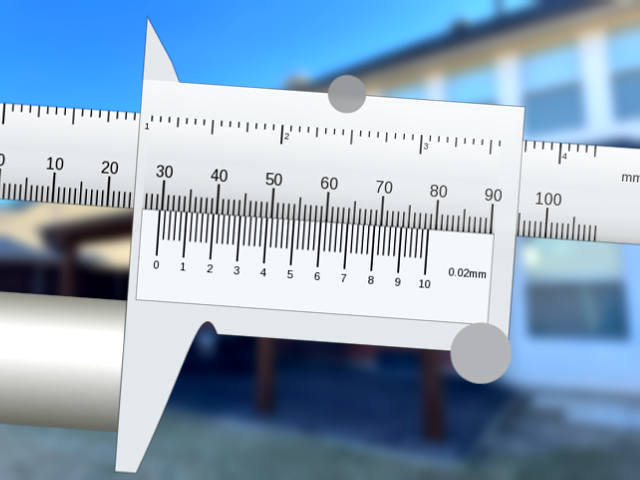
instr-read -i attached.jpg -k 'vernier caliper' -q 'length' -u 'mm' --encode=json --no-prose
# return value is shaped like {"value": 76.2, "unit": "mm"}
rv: {"value": 29.6, "unit": "mm"}
